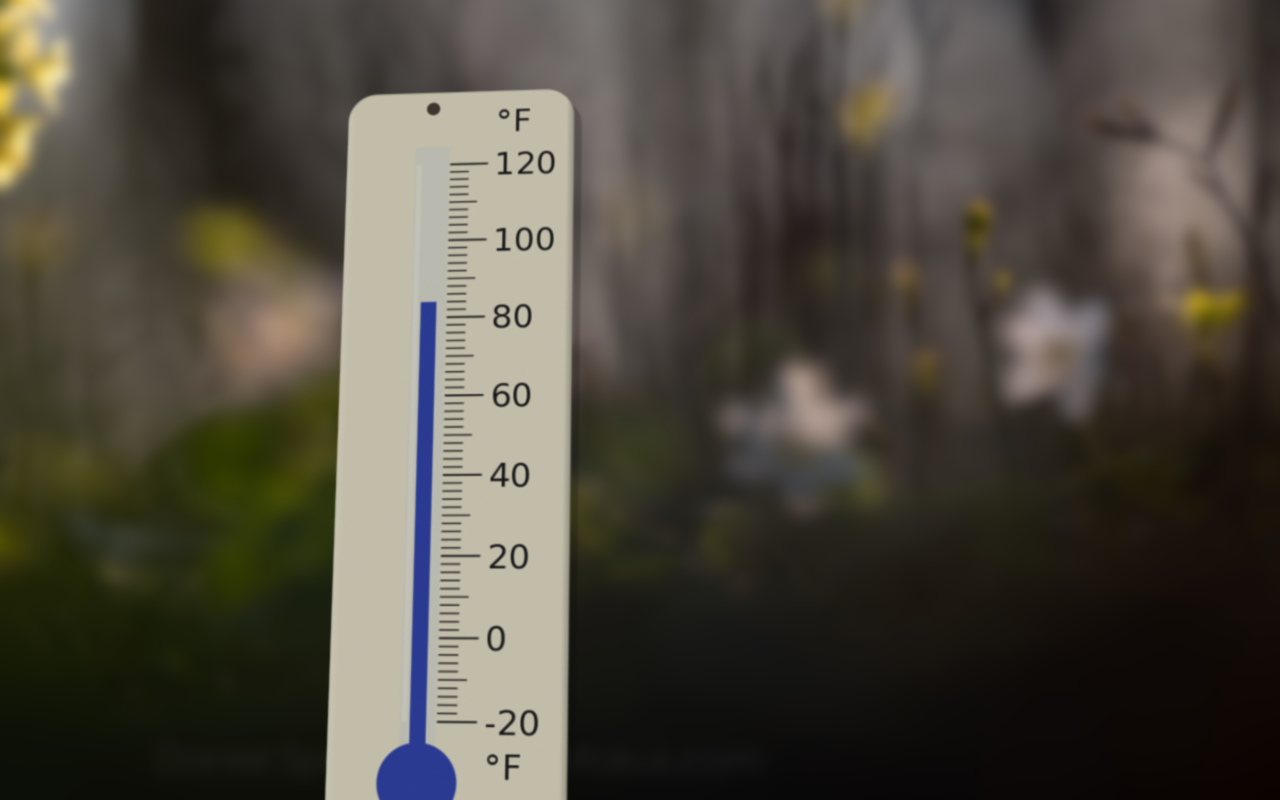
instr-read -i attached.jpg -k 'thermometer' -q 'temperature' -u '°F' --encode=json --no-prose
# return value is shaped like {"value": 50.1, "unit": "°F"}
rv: {"value": 84, "unit": "°F"}
